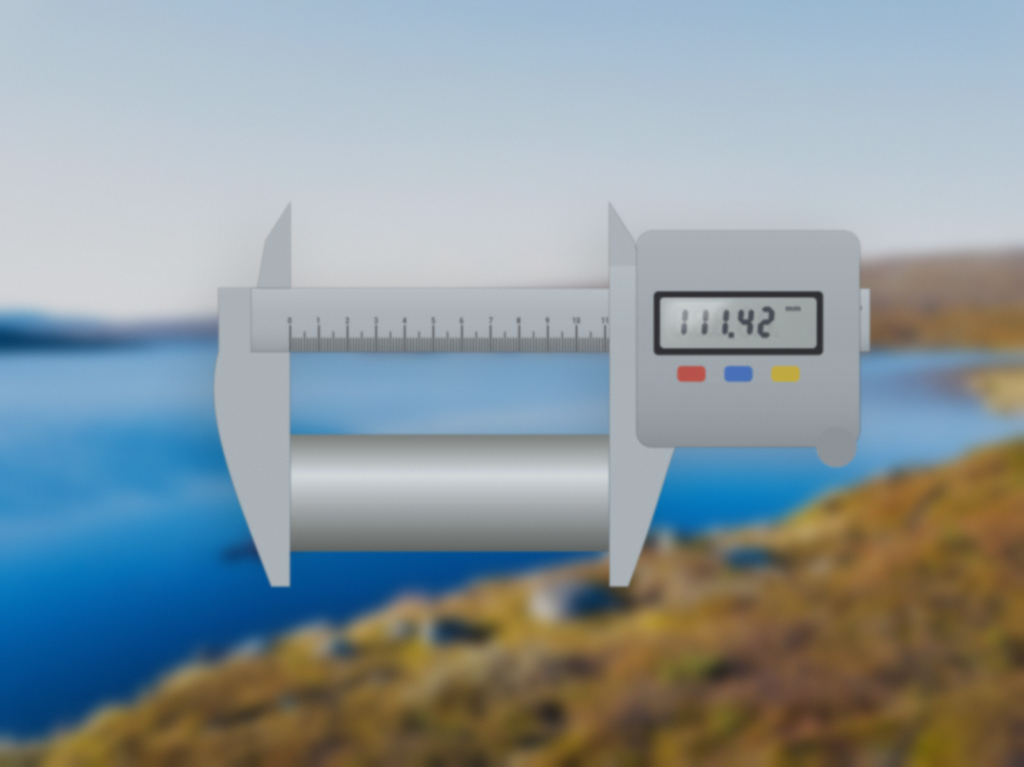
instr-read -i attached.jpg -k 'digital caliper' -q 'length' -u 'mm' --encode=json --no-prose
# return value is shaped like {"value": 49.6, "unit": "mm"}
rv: {"value": 111.42, "unit": "mm"}
